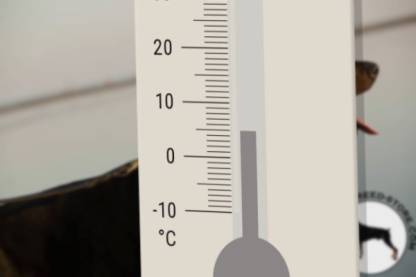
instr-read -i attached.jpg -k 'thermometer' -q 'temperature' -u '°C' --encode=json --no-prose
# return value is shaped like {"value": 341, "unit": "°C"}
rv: {"value": 5, "unit": "°C"}
